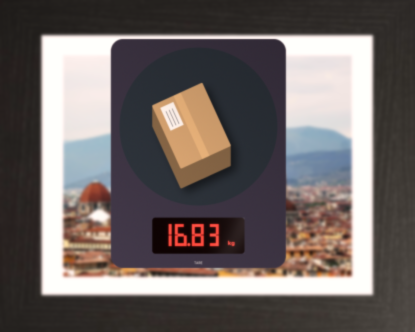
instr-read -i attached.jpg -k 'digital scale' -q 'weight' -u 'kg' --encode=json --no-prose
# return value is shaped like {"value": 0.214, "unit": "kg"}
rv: {"value": 16.83, "unit": "kg"}
